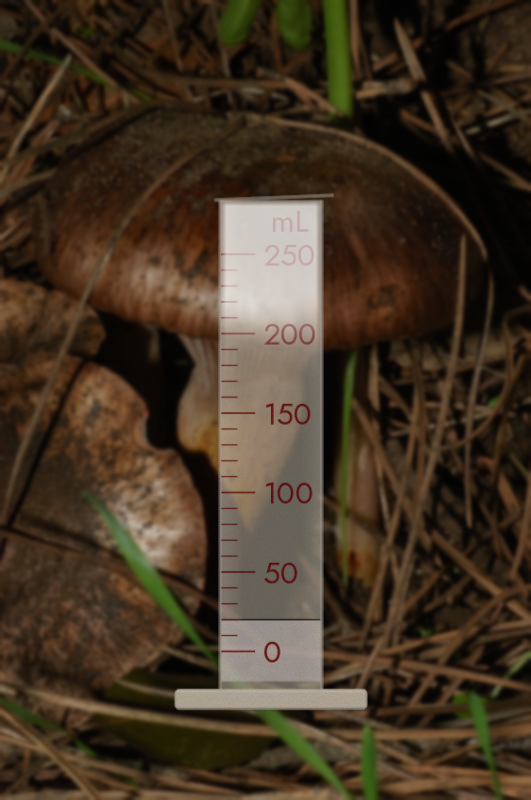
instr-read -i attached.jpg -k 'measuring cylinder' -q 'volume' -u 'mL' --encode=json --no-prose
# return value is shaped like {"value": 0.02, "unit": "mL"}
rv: {"value": 20, "unit": "mL"}
